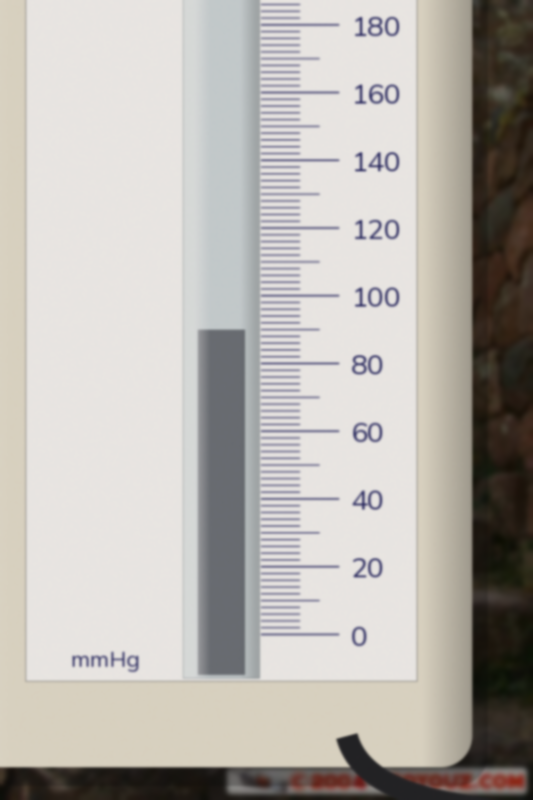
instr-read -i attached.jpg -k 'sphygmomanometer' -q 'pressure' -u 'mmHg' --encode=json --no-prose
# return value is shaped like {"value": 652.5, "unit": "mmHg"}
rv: {"value": 90, "unit": "mmHg"}
